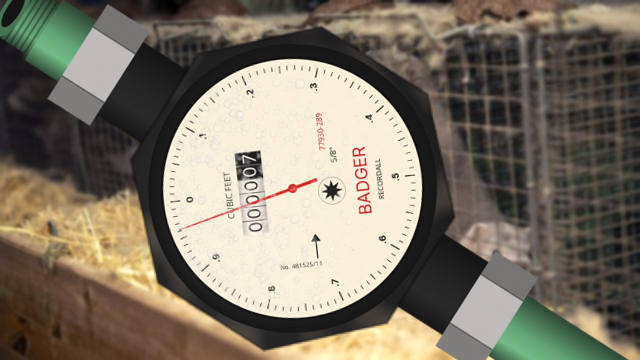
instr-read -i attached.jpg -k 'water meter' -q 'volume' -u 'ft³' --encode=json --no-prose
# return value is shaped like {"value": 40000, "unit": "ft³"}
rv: {"value": 6.96, "unit": "ft³"}
